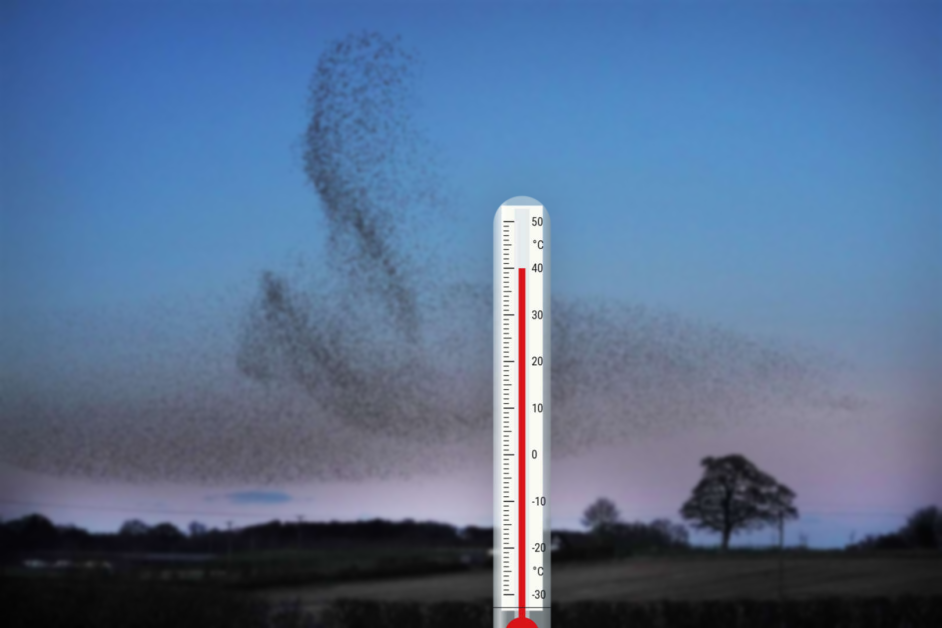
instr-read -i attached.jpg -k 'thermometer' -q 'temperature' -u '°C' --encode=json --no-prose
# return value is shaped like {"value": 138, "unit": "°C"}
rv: {"value": 40, "unit": "°C"}
